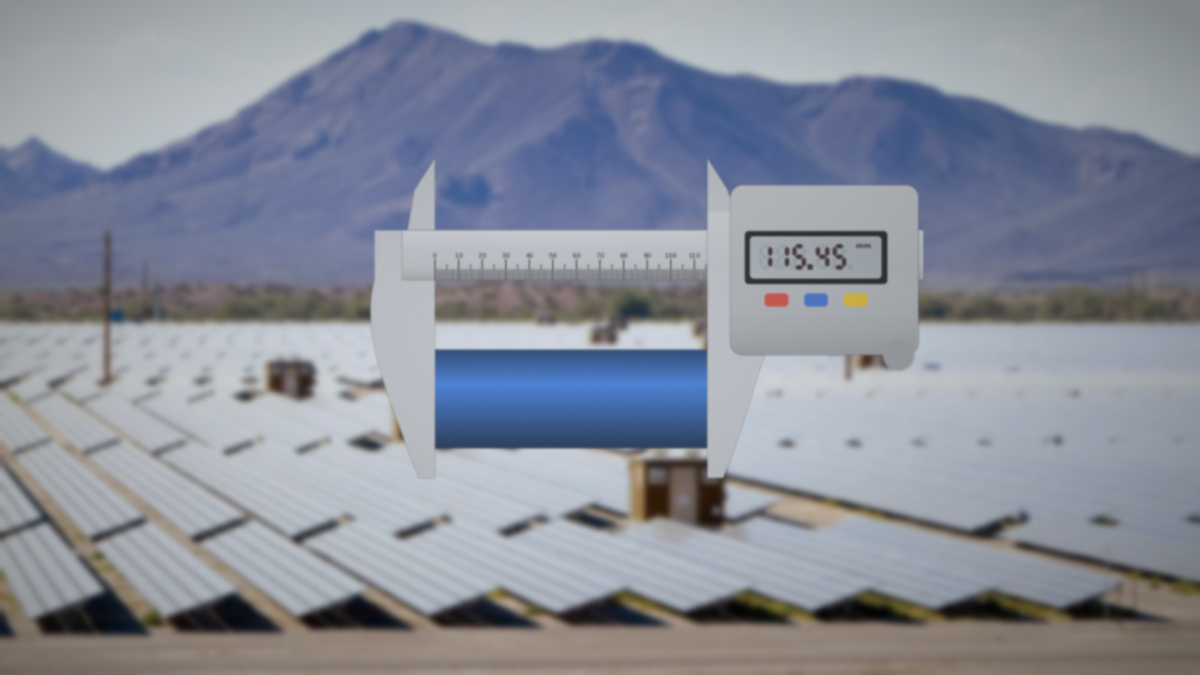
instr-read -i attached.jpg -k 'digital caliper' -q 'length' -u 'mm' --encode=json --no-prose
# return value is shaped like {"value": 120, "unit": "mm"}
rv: {"value": 115.45, "unit": "mm"}
